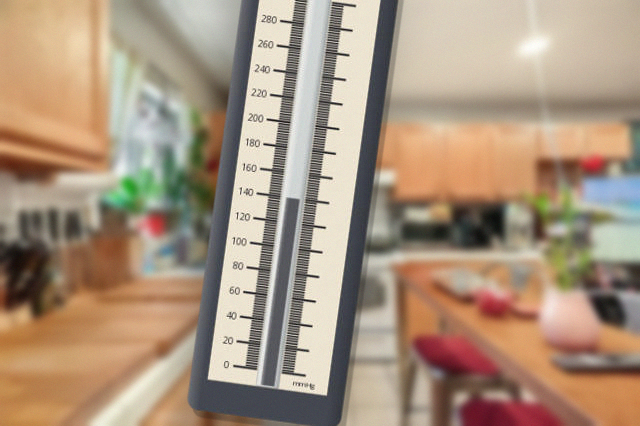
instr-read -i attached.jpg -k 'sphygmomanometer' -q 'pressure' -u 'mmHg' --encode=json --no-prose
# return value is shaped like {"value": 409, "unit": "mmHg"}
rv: {"value": 140, "unit": "mmHg"}
